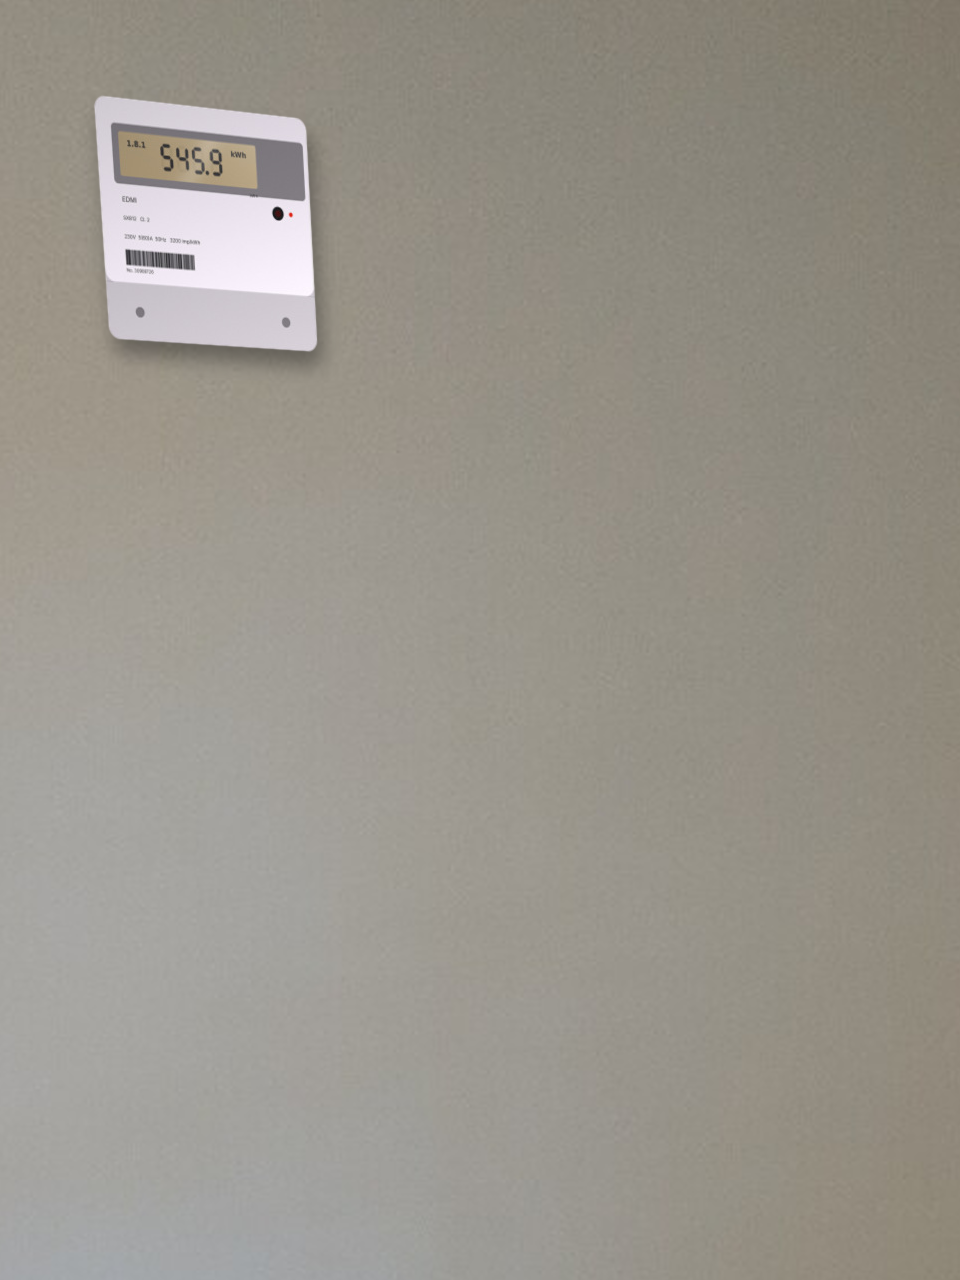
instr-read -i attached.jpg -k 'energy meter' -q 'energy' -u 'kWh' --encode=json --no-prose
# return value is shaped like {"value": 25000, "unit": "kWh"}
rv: {"value": 545.9, "unit": "kWh"}
